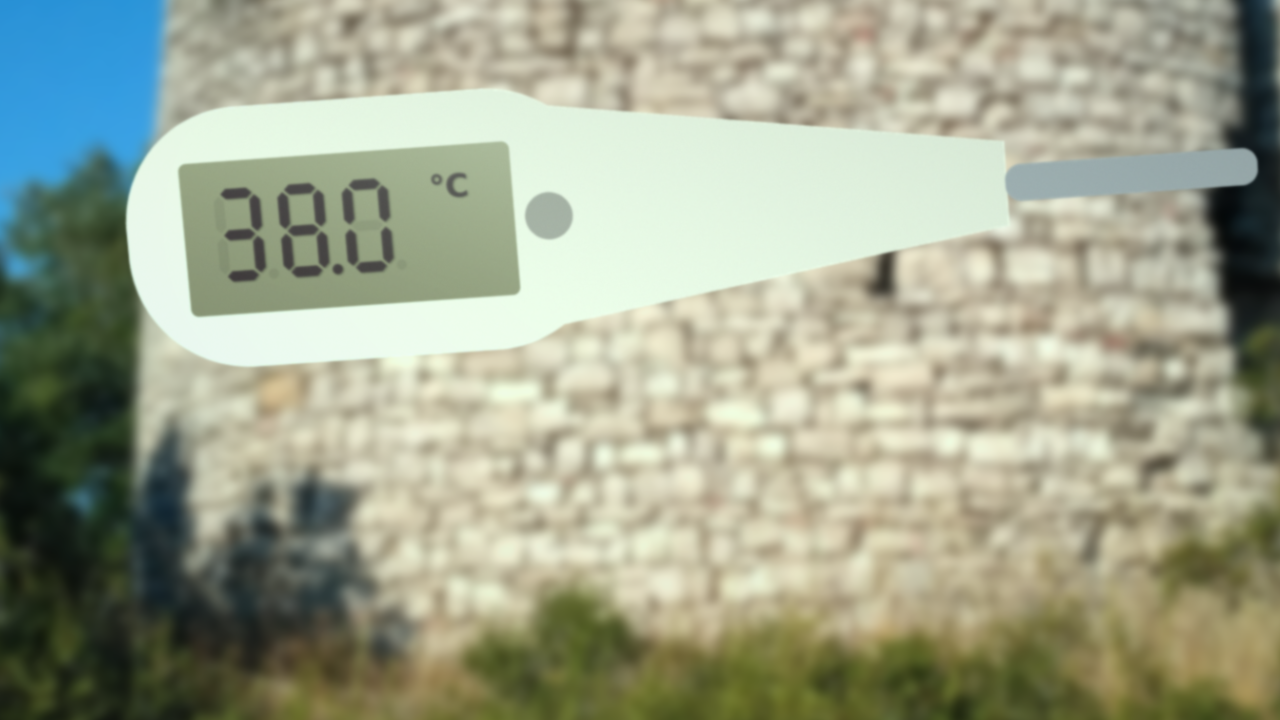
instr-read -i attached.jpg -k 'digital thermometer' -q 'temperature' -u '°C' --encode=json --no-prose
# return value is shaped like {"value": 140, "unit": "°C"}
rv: {"value": 38.0, "unit": "°C"}
